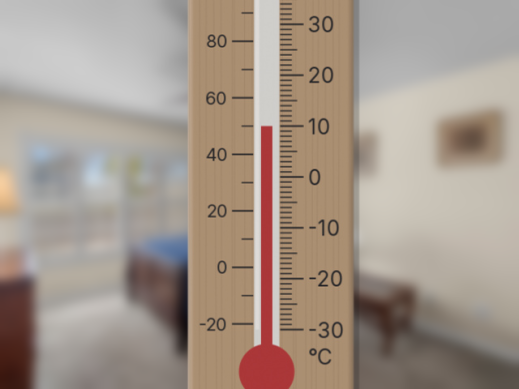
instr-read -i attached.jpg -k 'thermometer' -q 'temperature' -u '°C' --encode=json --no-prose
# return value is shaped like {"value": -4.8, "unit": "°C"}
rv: {"value": 10, "unit": "°C"}
